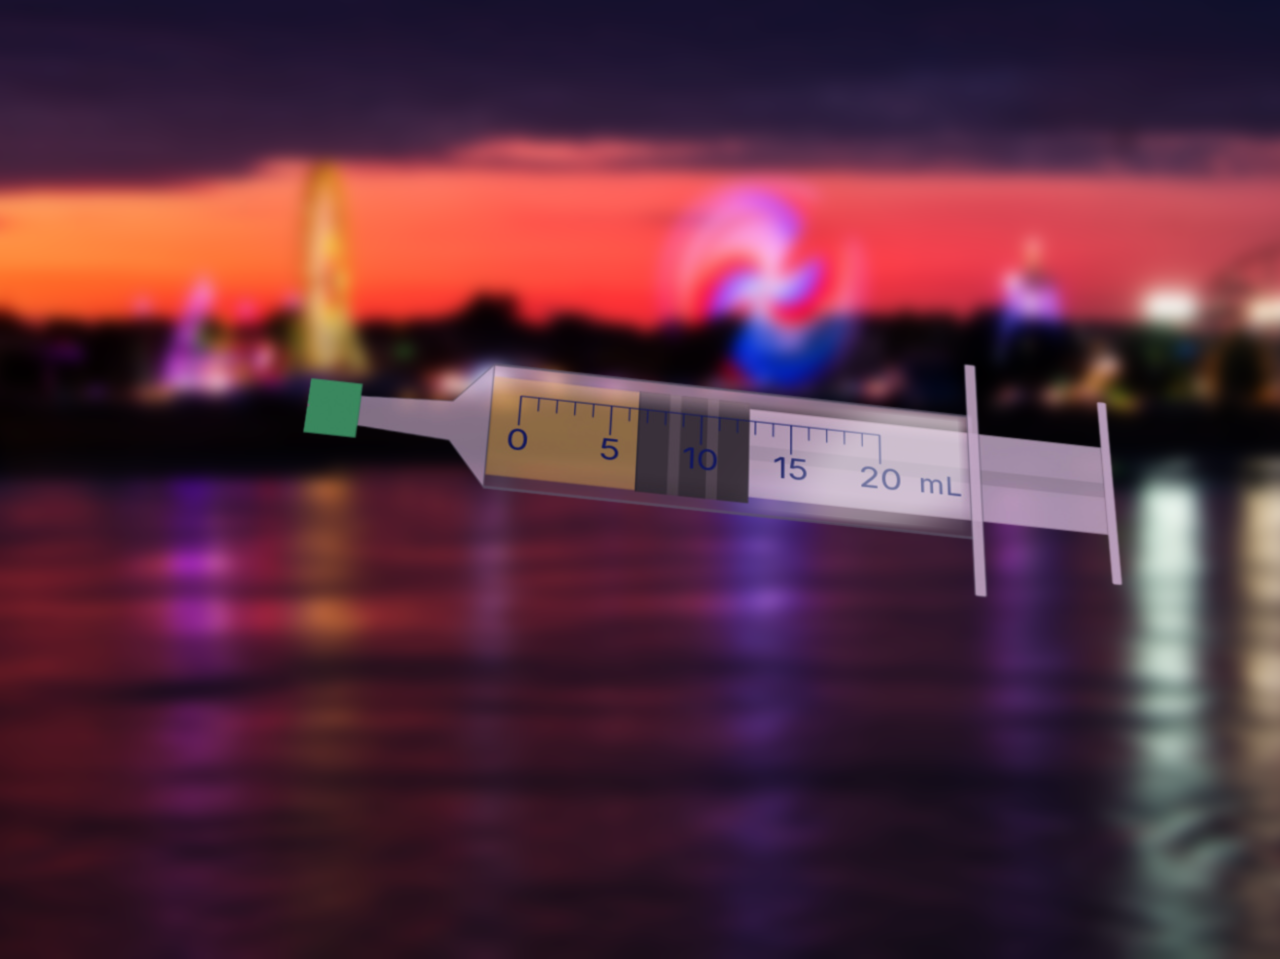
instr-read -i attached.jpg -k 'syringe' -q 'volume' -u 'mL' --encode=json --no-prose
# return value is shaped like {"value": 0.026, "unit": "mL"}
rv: {"value": 6.5, "unit": "mL"}
